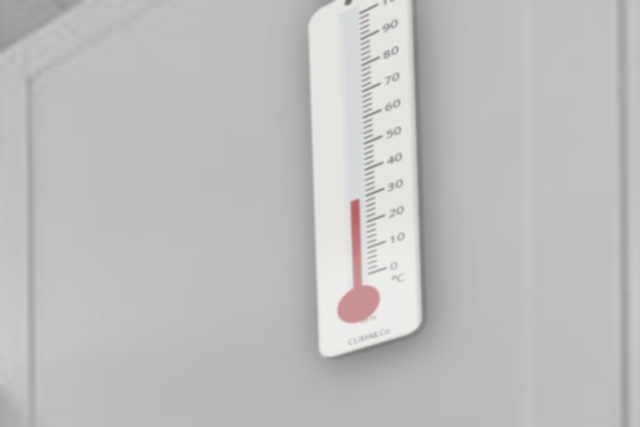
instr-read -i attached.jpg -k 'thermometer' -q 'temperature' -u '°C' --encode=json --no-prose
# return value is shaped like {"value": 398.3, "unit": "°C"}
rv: {"value": 30, "unit": "°C"}
